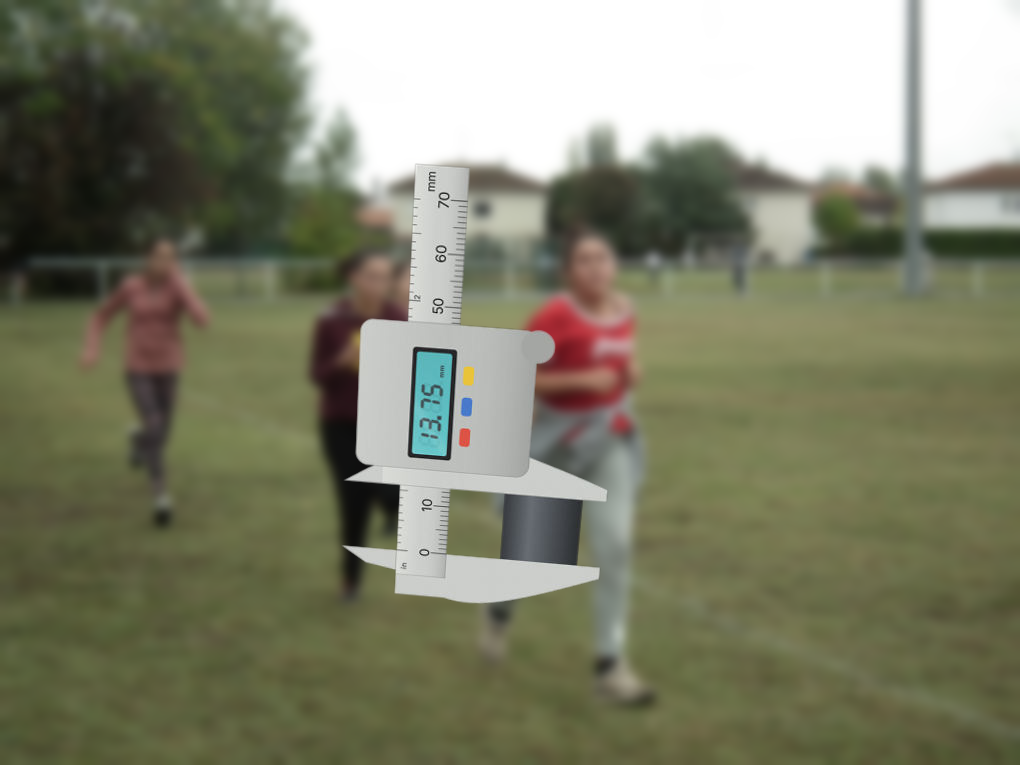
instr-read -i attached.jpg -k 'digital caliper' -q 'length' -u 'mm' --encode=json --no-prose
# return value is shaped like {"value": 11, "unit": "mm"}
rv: {"value": 13.75, "unit": "mm"}
